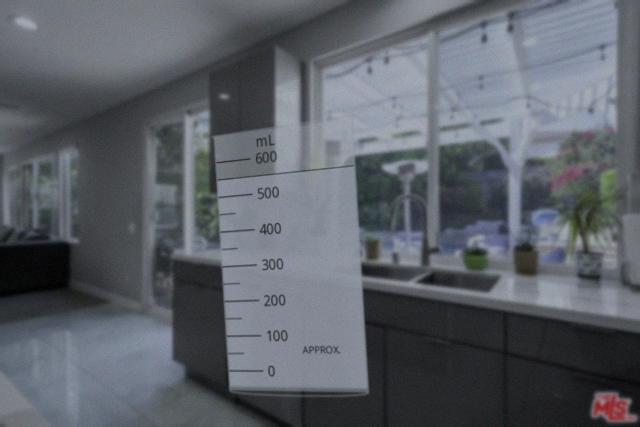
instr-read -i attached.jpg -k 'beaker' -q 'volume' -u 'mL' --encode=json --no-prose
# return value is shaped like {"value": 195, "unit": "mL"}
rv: {"value": 550, "unit": "mL"}
